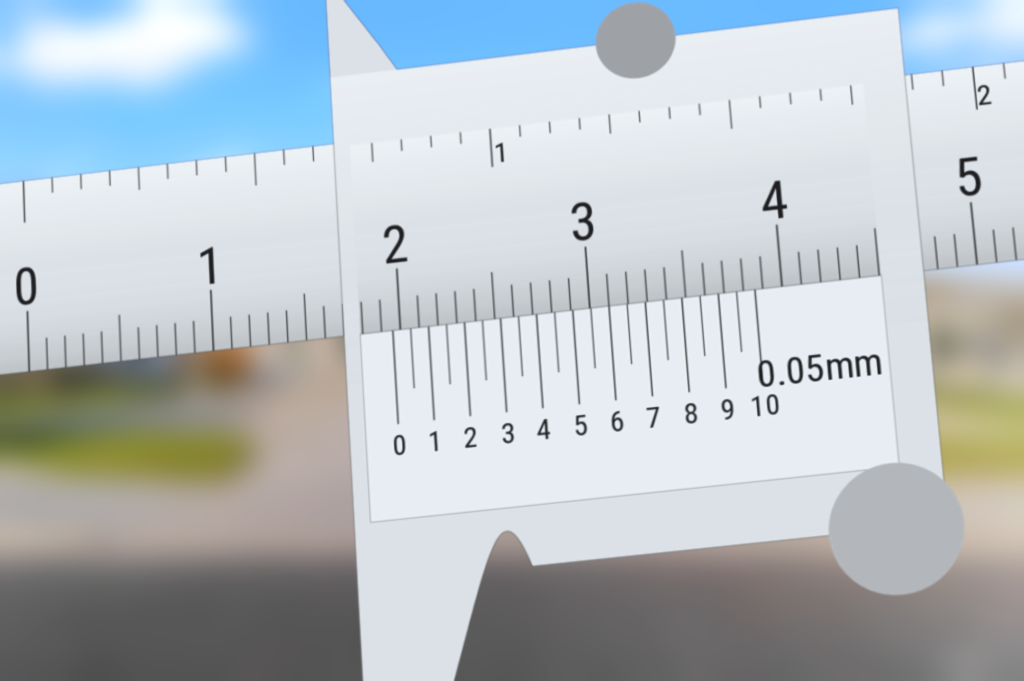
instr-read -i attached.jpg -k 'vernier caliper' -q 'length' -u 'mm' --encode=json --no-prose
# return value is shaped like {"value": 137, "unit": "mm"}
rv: {"value": 19.6, "unit": "mm"}
